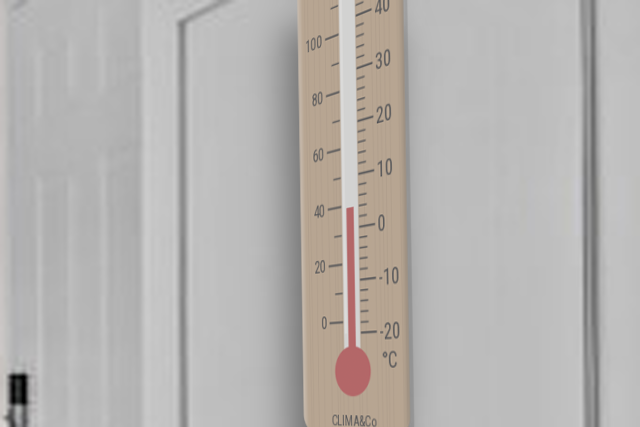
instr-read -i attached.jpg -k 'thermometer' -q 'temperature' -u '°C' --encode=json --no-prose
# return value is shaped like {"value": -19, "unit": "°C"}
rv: {"value": 4, "unit": "°C"}
